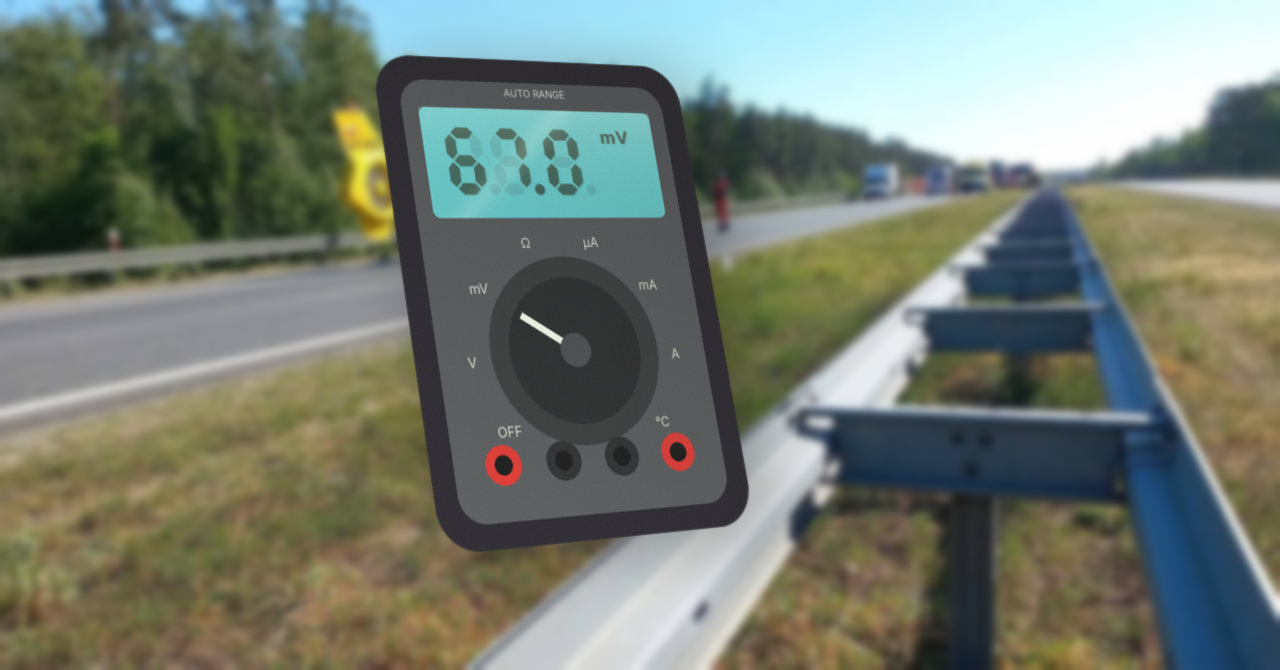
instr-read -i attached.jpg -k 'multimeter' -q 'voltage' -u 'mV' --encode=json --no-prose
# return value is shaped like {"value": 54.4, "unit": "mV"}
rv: {"value": 67.0, "unit": "mV"}
